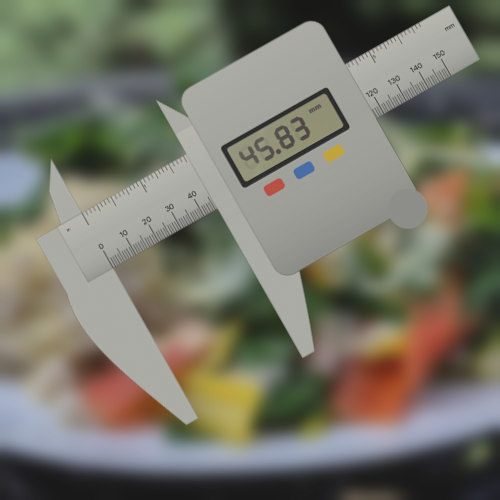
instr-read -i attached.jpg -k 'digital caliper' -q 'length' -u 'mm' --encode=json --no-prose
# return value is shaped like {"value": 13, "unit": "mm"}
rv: {"value": 45.83, "unit": "mm"}
